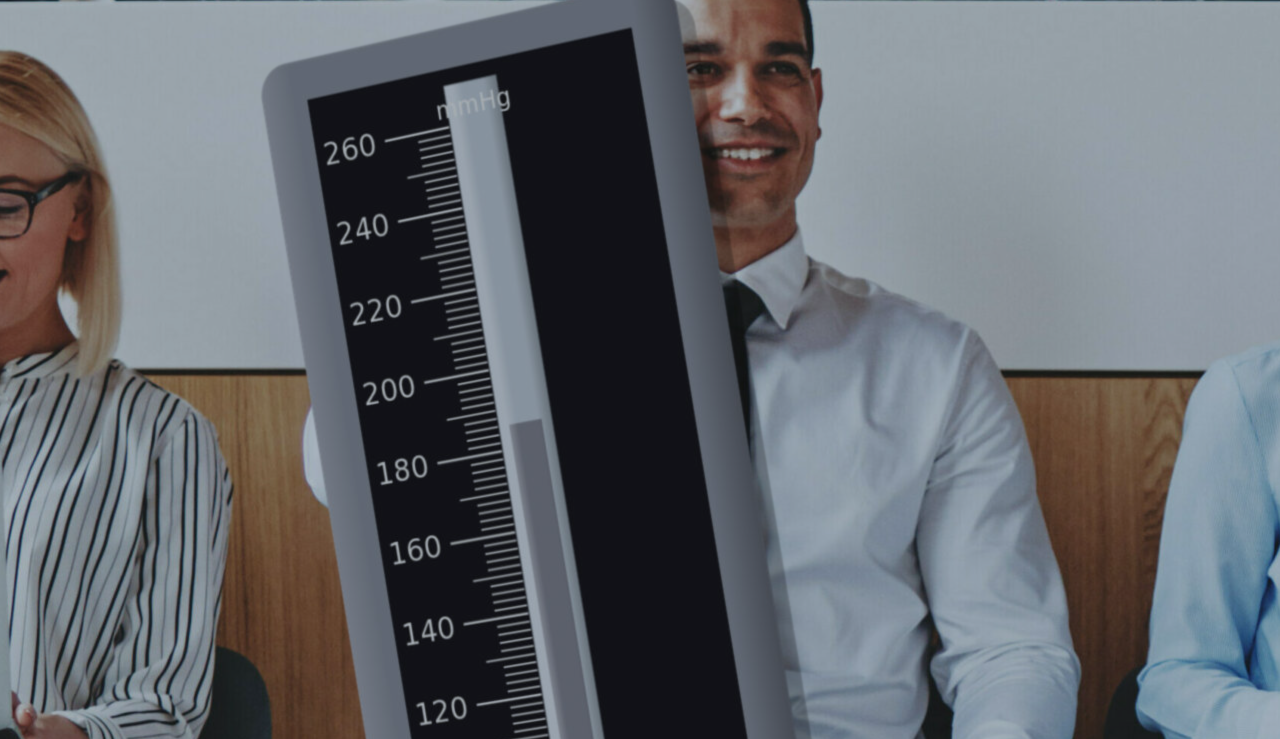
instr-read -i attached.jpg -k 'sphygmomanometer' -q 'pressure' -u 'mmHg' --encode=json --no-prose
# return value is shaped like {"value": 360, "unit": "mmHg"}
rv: {"value": 186, "unit": "mmHg"}
